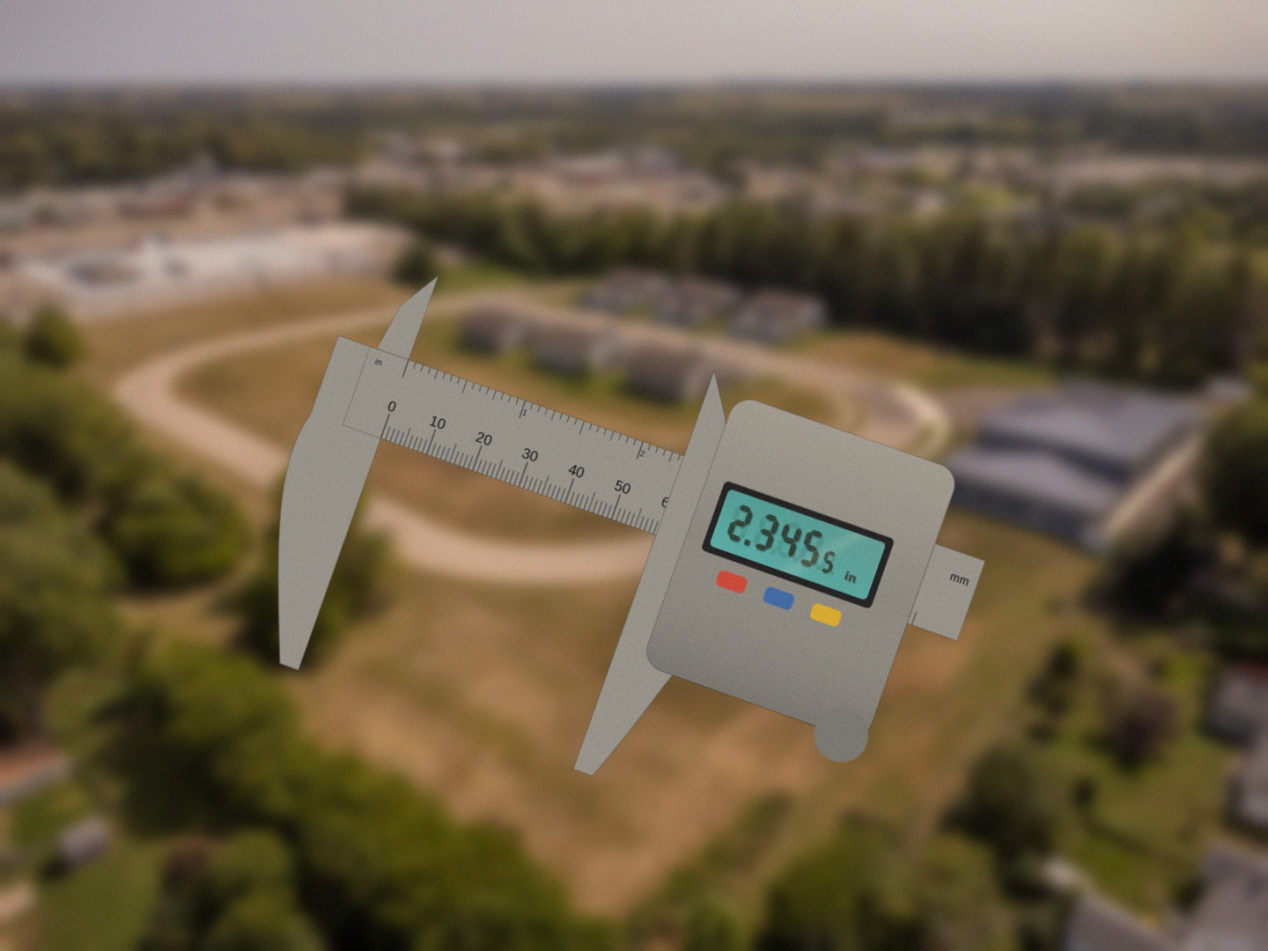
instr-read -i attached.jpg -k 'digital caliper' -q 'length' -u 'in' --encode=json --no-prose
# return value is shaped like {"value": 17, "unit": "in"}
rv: {"value": 2.3455, "unit": "in"}
